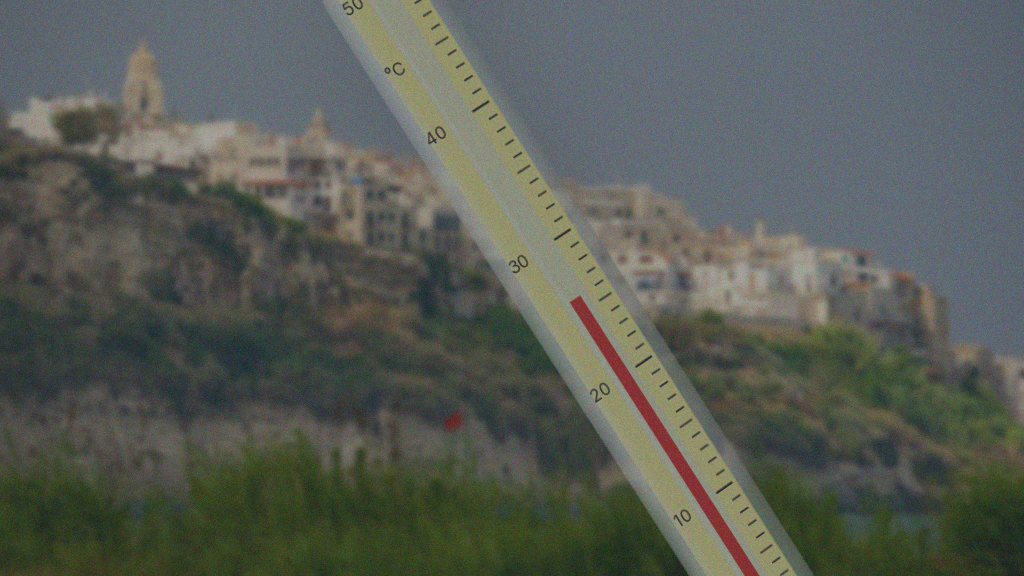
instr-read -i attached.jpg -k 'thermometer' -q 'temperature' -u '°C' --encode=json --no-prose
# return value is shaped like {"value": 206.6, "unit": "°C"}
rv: {"value": 26, "unit": "°C"}
